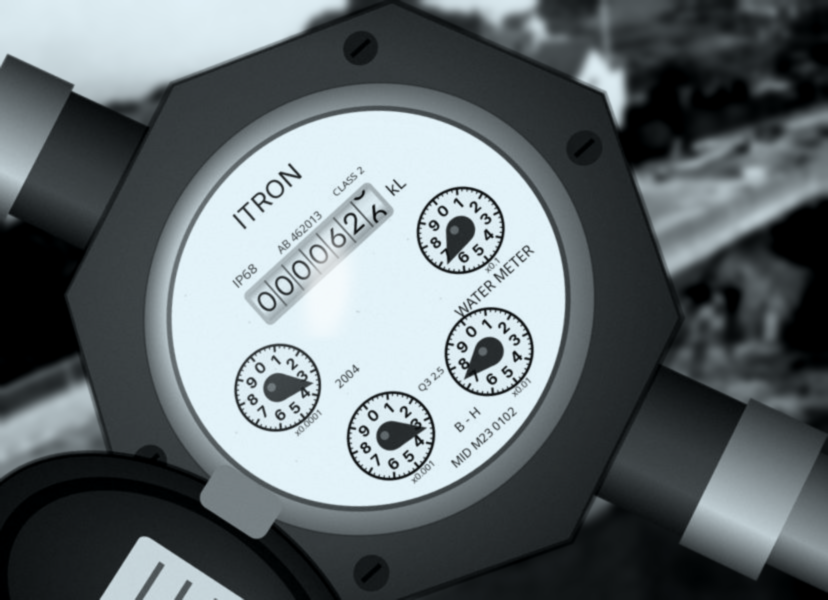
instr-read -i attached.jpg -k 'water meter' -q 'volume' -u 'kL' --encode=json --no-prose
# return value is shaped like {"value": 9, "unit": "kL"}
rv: {"value": 625.6733, "unit": "kL"}
